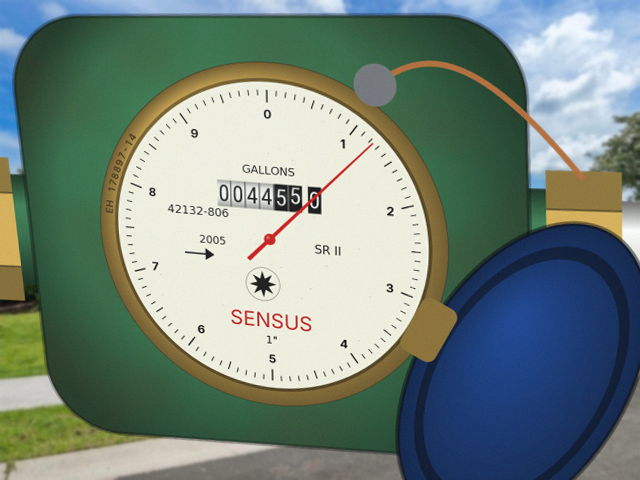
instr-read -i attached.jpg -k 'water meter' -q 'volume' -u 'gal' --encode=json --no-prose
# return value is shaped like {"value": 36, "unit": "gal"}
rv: {"value": 44551.2, "unit": "gal"}
